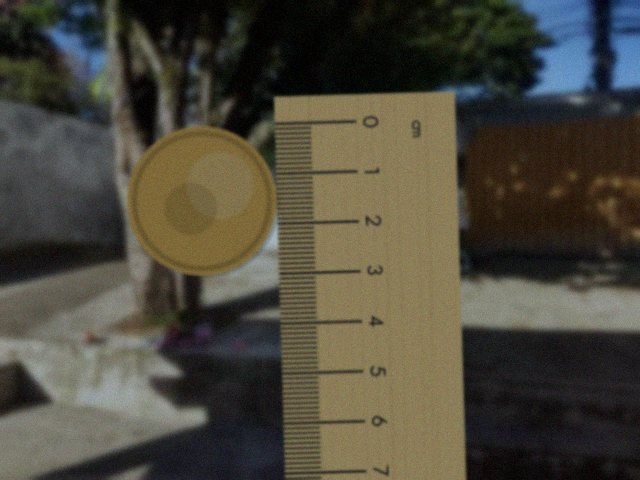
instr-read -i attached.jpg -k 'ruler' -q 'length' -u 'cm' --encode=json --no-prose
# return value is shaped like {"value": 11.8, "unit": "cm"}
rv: {"value": 3, "unit": "cm"}
